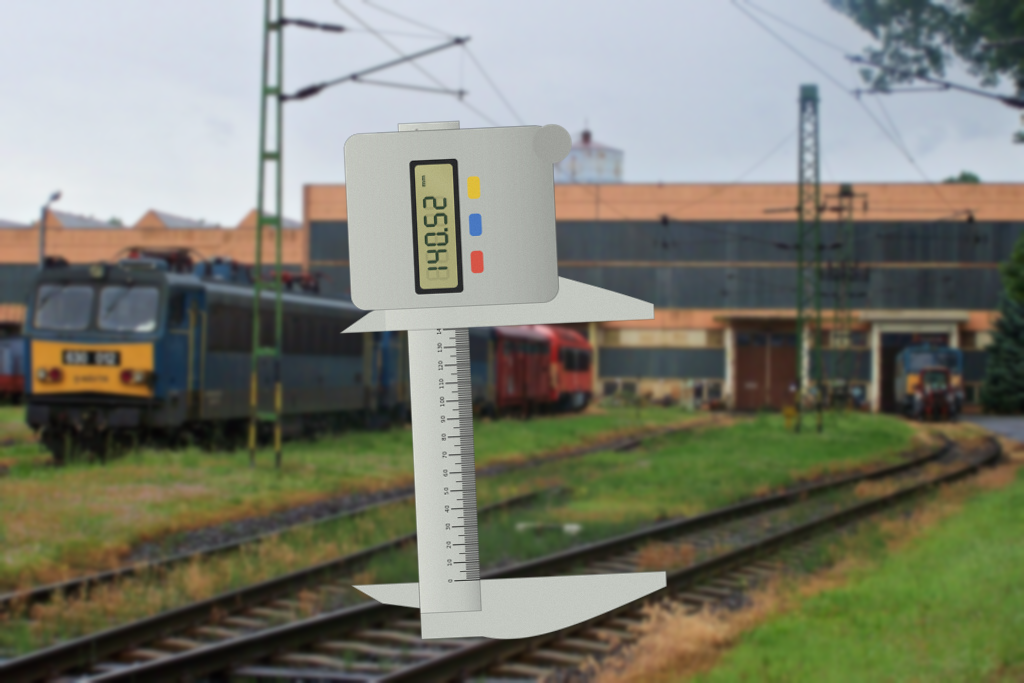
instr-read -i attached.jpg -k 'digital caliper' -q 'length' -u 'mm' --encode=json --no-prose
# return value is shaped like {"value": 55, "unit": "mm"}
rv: {"value": 140.52, "unit": "mm"}
